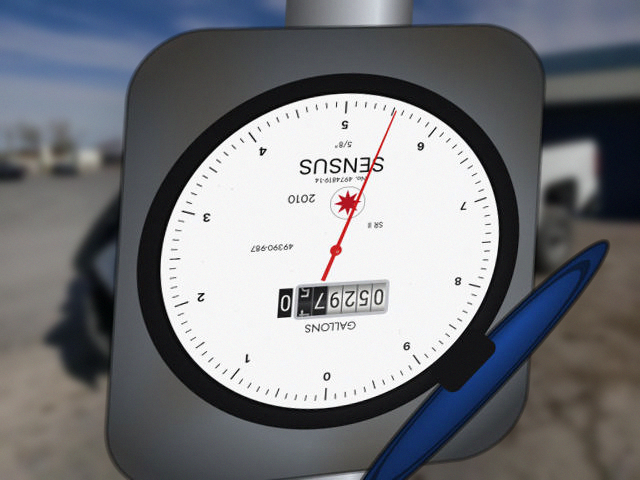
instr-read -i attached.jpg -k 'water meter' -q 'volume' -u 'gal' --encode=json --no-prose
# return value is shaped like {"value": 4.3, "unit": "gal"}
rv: {"value": 529745.5, "unit": "gal"}
